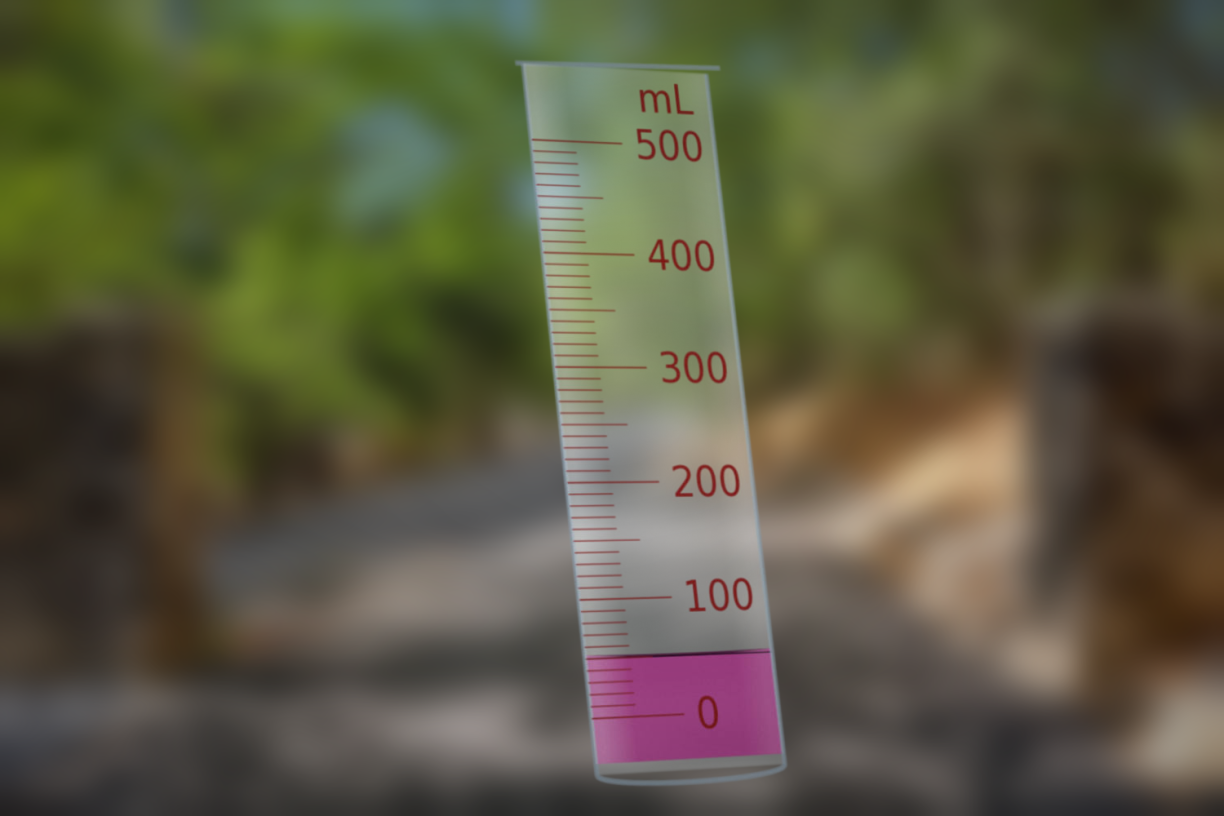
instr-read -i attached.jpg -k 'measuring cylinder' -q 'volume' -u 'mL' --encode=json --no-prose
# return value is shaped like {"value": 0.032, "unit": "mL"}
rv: {"value": 50, "unit": "mL"}
